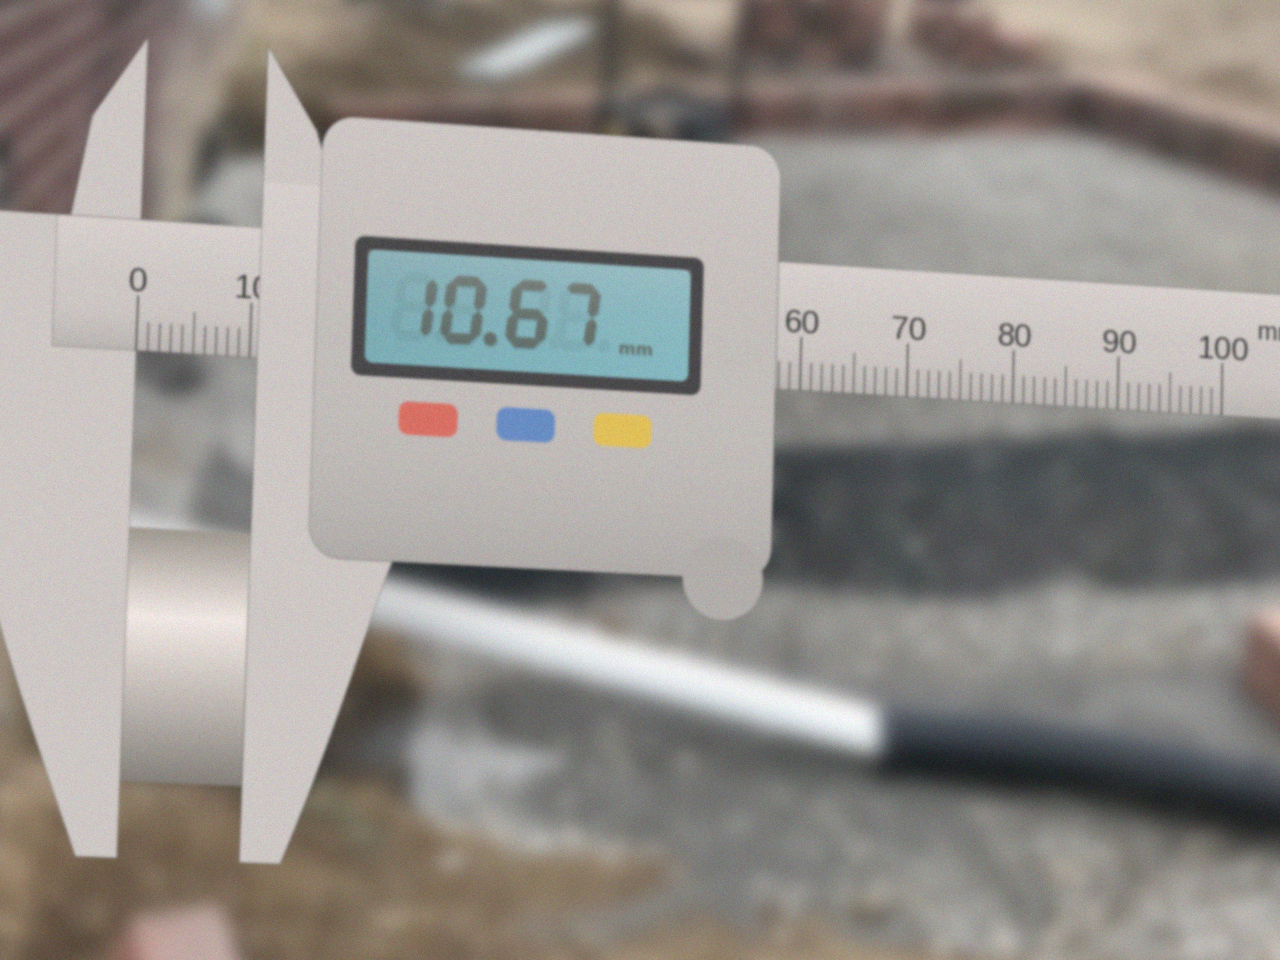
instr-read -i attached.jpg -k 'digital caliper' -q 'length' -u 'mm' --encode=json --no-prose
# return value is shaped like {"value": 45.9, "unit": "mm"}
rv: {"value": 10.67, "unit": "mm"}
